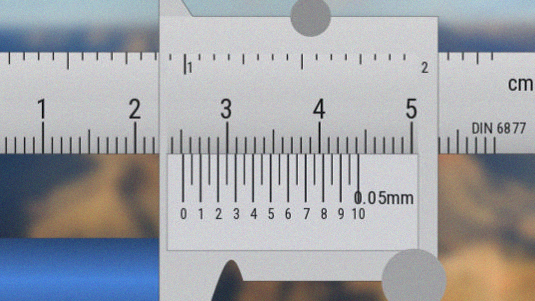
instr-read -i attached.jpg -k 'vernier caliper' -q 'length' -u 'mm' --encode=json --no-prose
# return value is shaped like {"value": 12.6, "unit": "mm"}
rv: {"value": 25.2, "unit": "mm"}
